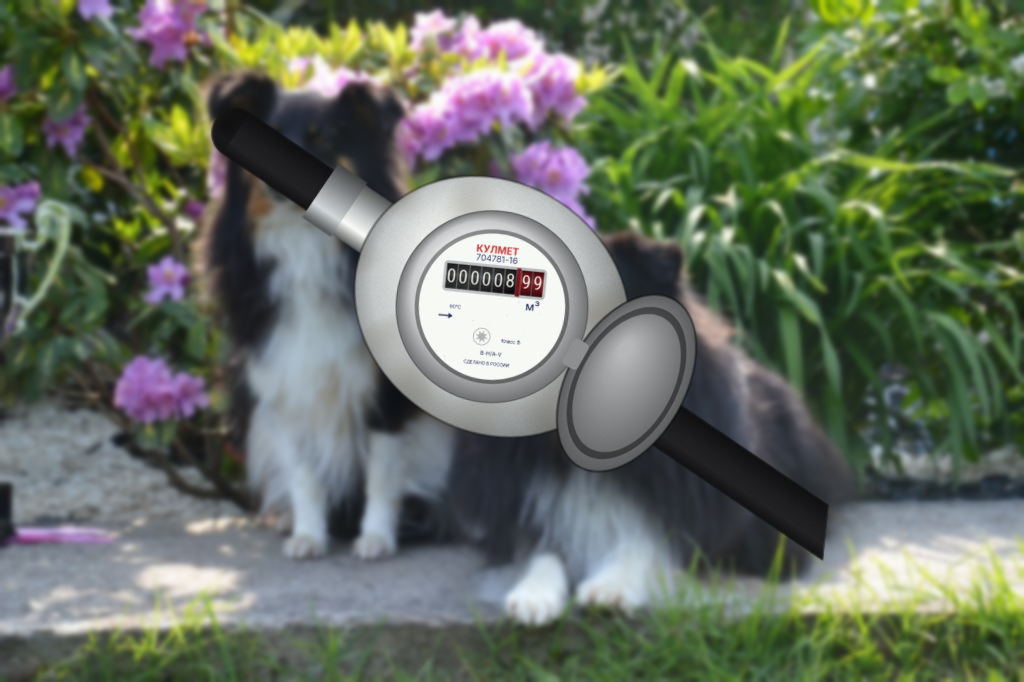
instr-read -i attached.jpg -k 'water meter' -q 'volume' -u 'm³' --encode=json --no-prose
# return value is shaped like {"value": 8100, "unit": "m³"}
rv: {"value": 8.99, "unit": "m³"}
